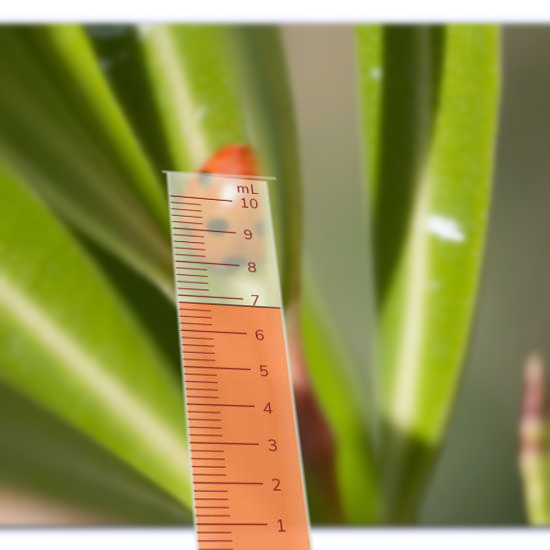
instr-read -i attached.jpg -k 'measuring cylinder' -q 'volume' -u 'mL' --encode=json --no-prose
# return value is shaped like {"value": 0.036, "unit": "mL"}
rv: {"value": 6.8, "unit": "mL"}
